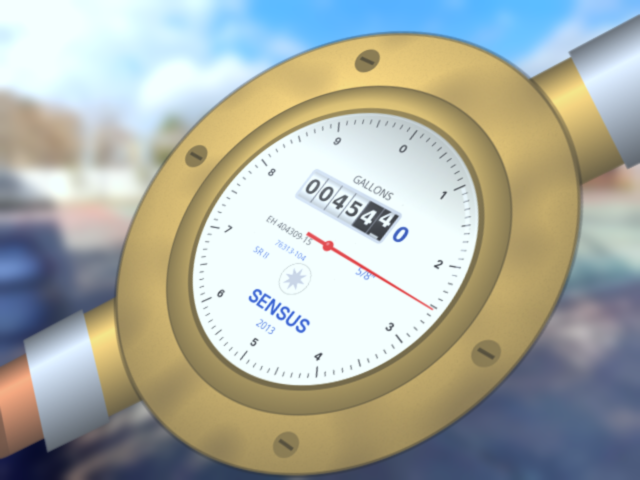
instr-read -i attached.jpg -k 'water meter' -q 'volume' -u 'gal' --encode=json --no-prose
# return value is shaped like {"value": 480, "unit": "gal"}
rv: {"value": 45442.5, "unit": "gal"}
